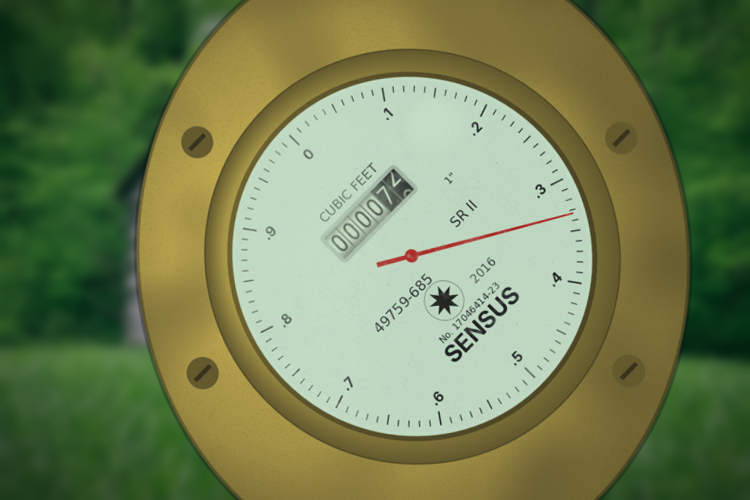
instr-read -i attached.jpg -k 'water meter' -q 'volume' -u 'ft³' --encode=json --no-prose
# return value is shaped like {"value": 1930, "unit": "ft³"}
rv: {"value": 72.33, "unit": "ft³"}
